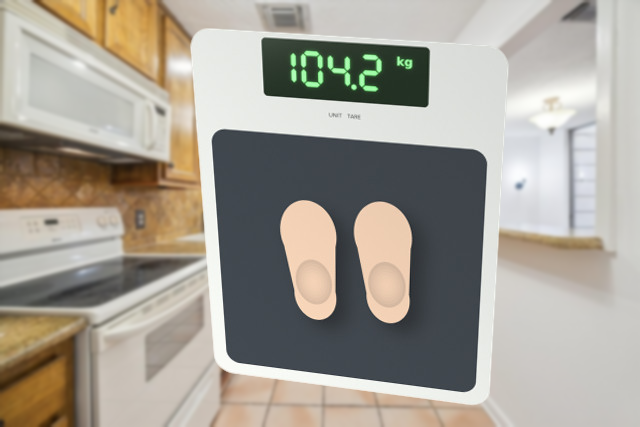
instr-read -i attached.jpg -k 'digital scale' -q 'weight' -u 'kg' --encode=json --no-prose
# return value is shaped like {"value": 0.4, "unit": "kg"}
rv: {"value": 104.2, "unit": "kg"}
